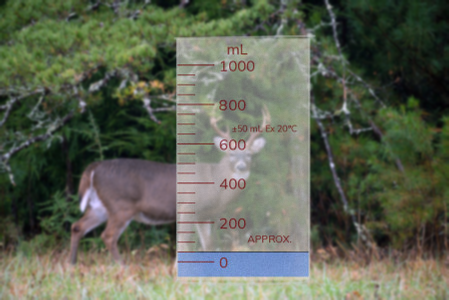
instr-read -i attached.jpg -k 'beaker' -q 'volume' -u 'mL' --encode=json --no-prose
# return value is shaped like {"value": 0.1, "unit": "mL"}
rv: {"value": 50, "unit": "mL"}
